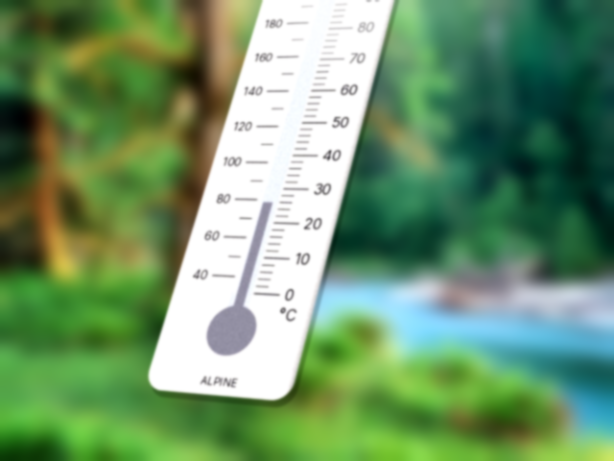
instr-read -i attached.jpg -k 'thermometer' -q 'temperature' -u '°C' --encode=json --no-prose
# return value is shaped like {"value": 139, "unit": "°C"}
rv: {"value": 26, "unit": "°C"}
